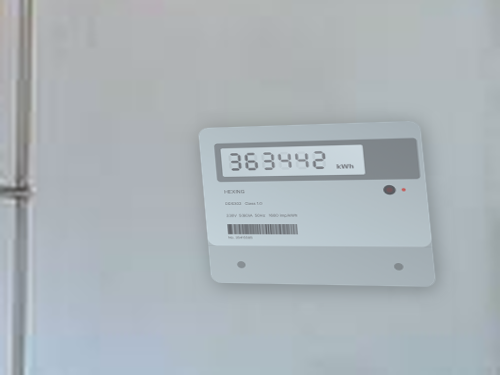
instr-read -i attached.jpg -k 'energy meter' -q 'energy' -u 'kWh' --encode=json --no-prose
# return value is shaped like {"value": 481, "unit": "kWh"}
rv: {"value": 363442, "unit": "kWh"}
